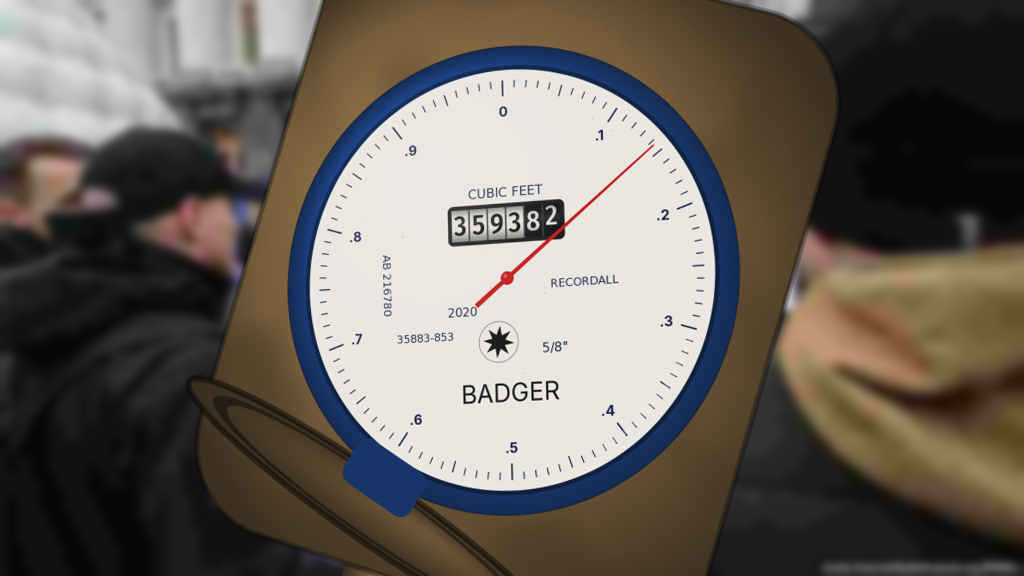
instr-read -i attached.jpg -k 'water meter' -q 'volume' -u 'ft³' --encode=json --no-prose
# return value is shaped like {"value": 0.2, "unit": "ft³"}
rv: {"value": 359382.14, "unit": "ft³"}
